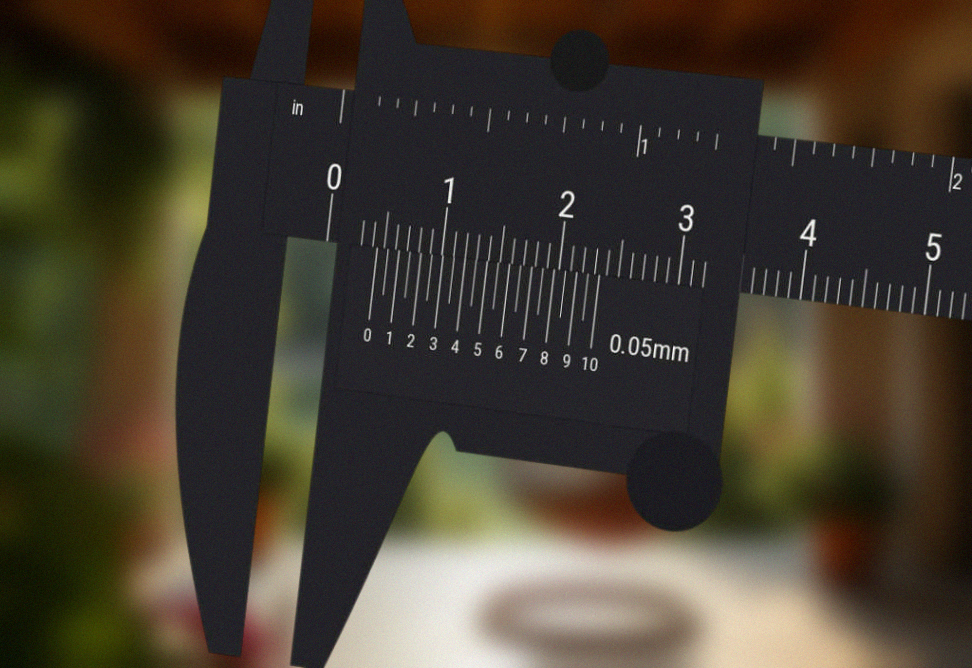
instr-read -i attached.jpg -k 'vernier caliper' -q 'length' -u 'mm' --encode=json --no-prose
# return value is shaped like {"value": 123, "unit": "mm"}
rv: {"value": 4.4, "unit": "mm"}
